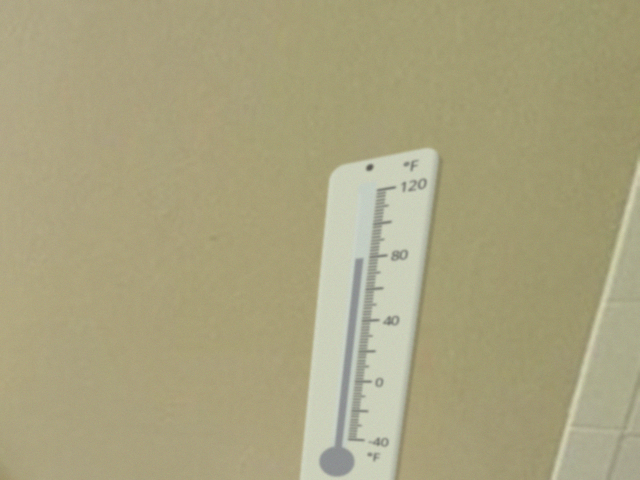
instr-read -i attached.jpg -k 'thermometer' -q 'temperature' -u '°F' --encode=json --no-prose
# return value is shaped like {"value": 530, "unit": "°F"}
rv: {"value": 80, "unit": "°F"}
